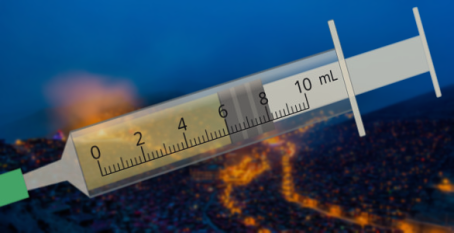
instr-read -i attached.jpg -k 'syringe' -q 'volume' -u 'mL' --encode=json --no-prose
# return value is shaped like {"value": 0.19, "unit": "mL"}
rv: {"value": 6, "unit": "mL"}
